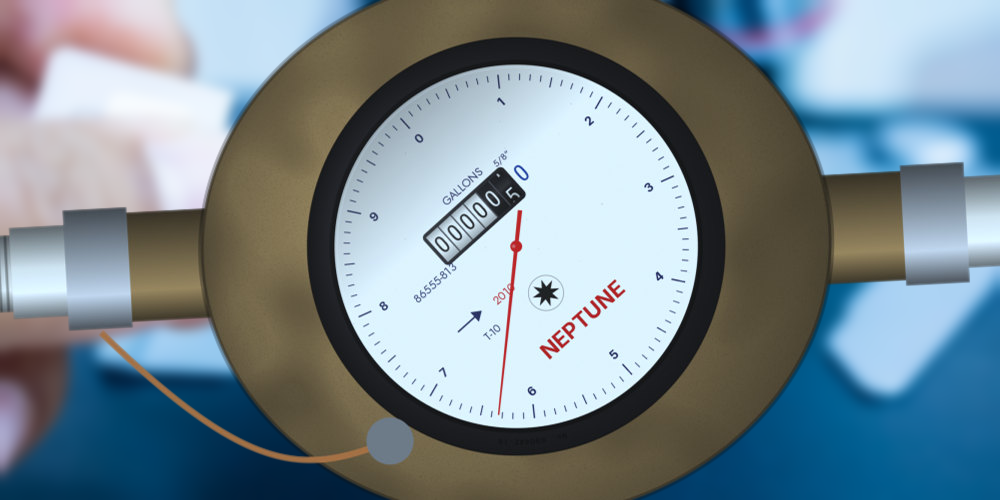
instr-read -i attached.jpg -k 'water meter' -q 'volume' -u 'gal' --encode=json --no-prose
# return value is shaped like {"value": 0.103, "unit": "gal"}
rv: {"value": 46.3, "unit": "gal"}
